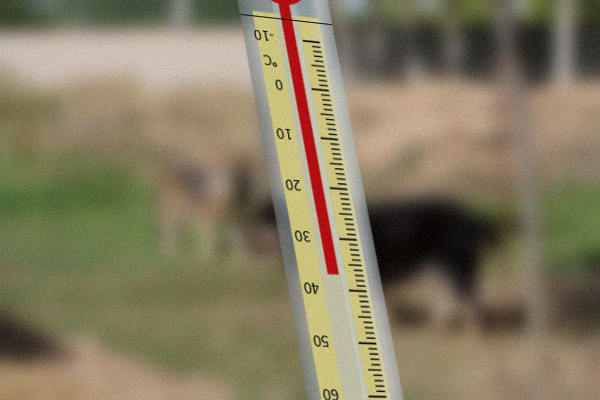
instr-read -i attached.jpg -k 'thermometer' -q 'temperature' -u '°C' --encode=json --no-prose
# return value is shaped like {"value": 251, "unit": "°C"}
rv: {"value": 37, "unit": "°C"}
